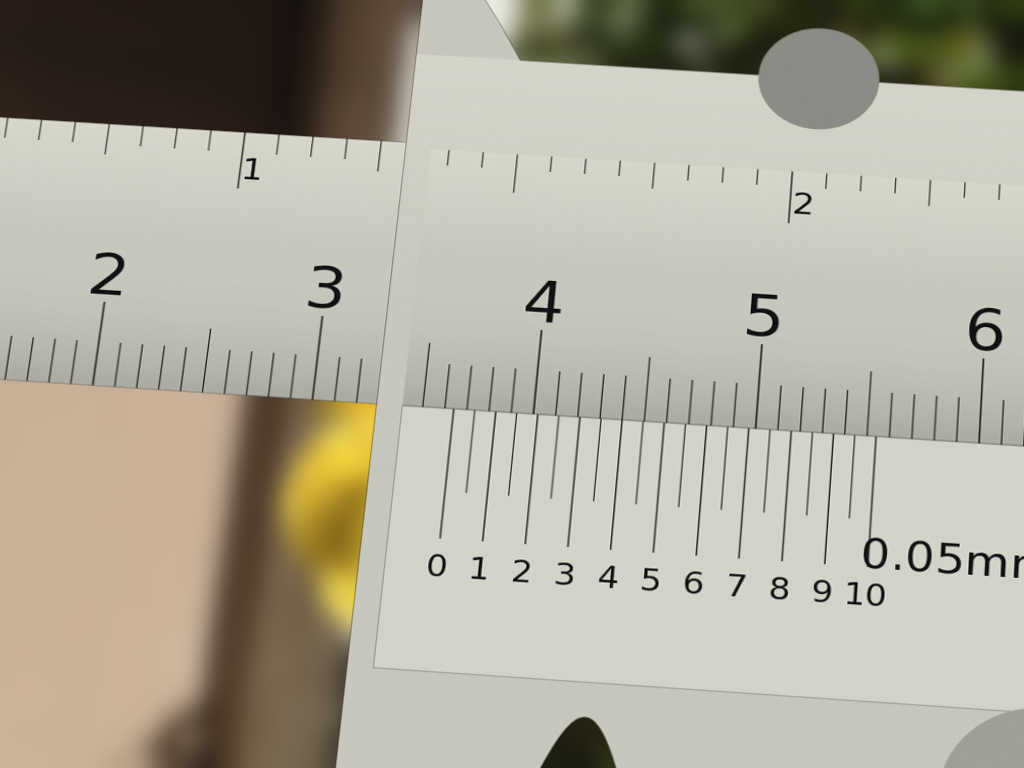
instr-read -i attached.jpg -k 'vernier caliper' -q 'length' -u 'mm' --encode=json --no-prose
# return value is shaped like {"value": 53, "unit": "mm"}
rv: {"value": 36.4, "unit": "mm"}
